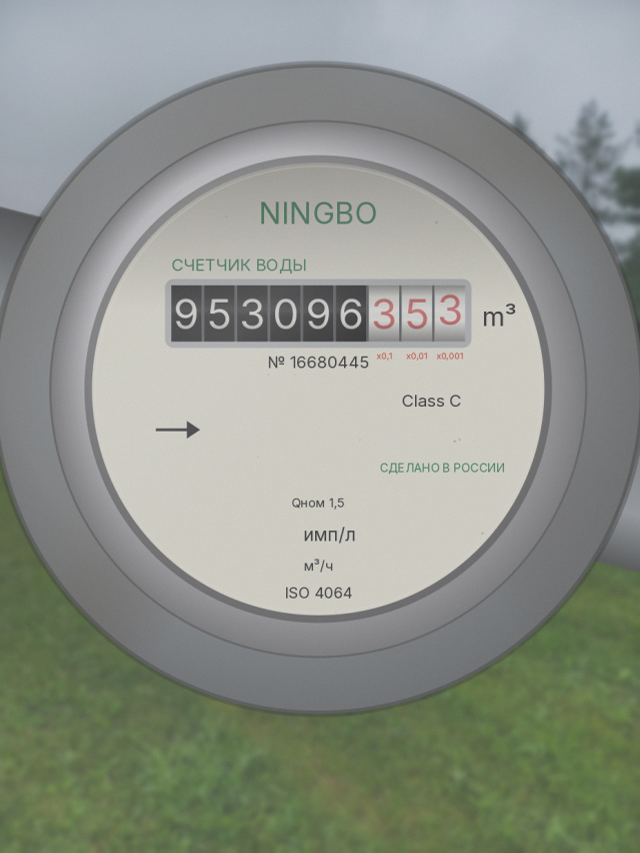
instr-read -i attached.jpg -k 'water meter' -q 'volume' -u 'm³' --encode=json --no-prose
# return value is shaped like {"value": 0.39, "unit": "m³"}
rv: {"value": 953096.353, "unit": "m³"}
